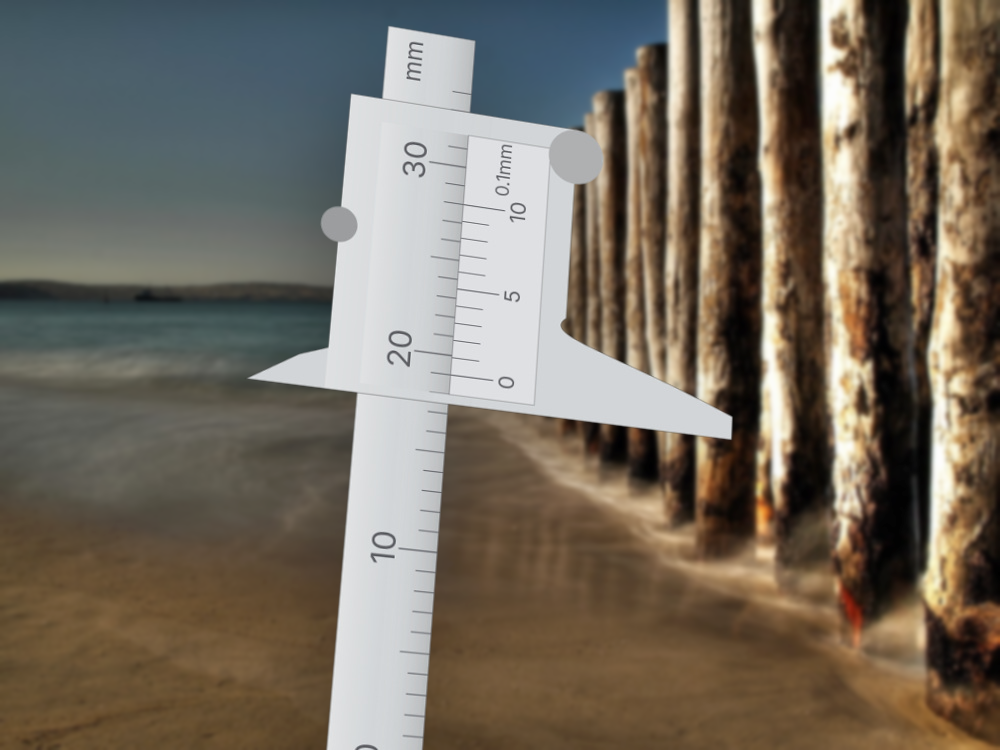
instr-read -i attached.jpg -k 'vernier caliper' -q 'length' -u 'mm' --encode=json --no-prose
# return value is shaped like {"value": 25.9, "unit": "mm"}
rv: {"value": 19.0, "unit": "mm"}
